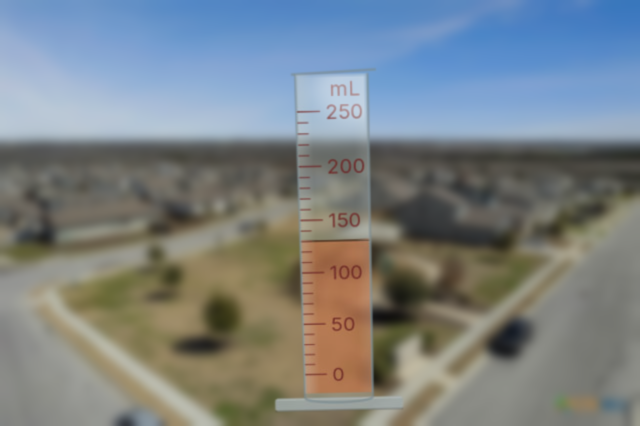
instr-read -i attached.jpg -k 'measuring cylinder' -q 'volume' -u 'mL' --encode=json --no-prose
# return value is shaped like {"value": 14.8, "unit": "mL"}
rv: {"value": 130, "unit": "mL"}
